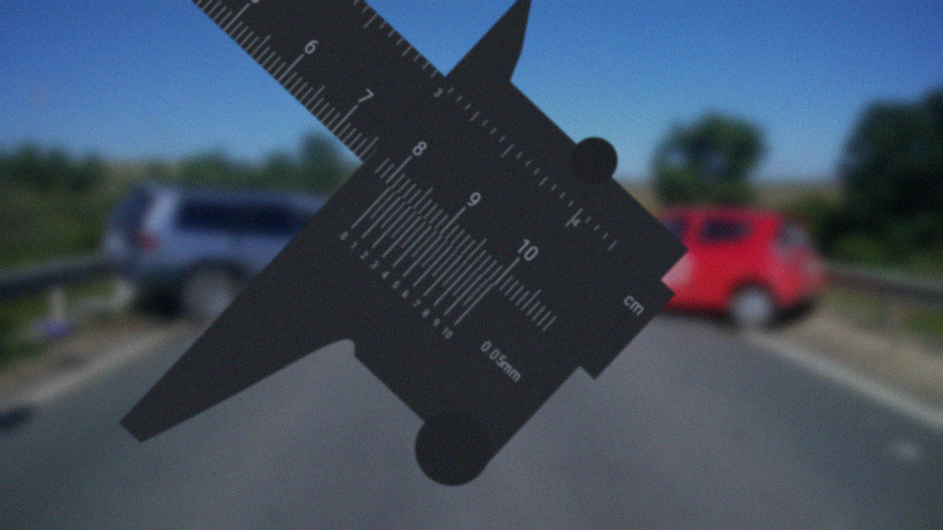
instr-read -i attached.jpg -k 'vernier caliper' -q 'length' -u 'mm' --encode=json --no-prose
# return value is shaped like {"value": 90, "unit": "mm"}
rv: {"value": 80.8, "unit": "mm"}
